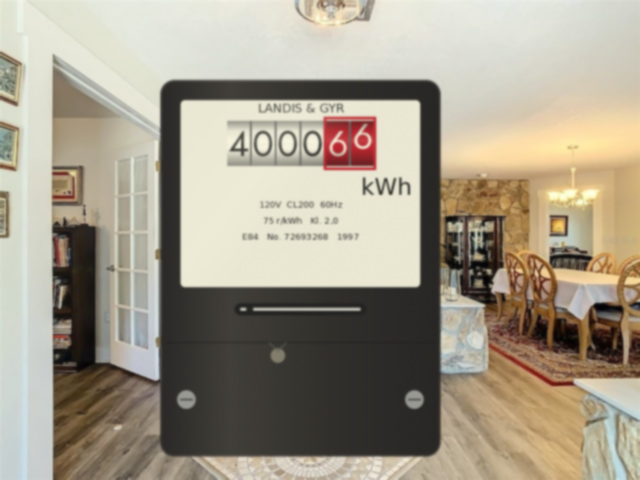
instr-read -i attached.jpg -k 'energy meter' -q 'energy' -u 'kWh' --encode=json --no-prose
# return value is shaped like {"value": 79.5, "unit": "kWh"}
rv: {"value": 4000.66, "unit": "kWh"}
